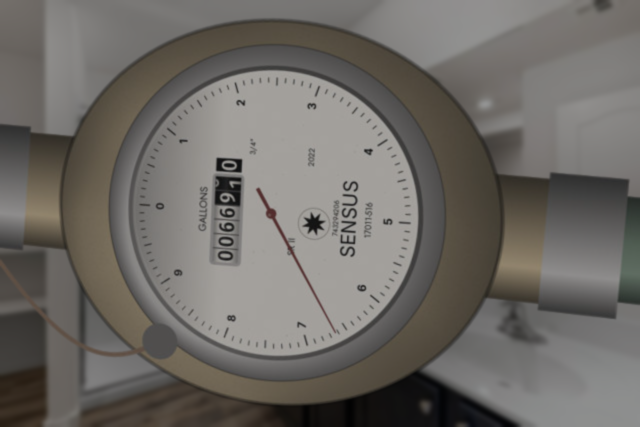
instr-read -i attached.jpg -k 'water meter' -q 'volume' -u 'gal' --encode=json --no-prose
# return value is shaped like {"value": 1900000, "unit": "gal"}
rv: {"value": 66906.6, "unit": "gal"}
